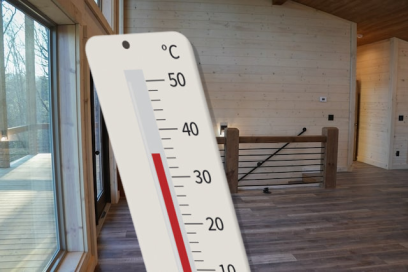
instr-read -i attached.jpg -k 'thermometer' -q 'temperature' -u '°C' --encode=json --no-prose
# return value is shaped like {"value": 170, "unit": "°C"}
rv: {"value": 35, "unit": "°C"}
